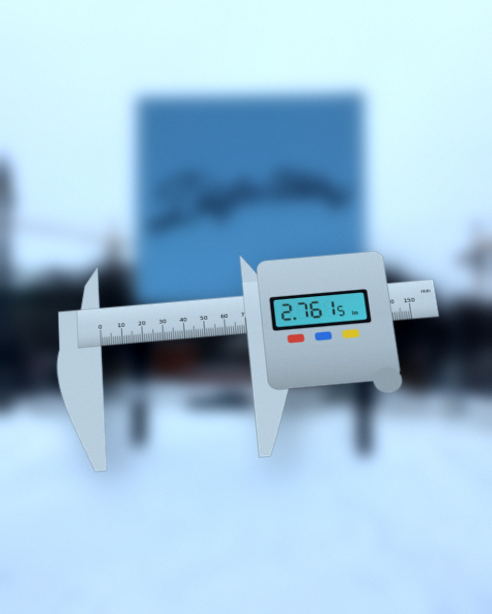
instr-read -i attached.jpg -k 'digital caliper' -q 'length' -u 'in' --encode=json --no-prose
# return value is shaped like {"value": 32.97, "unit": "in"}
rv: {"value": 2.7615, "unit": "in"}
